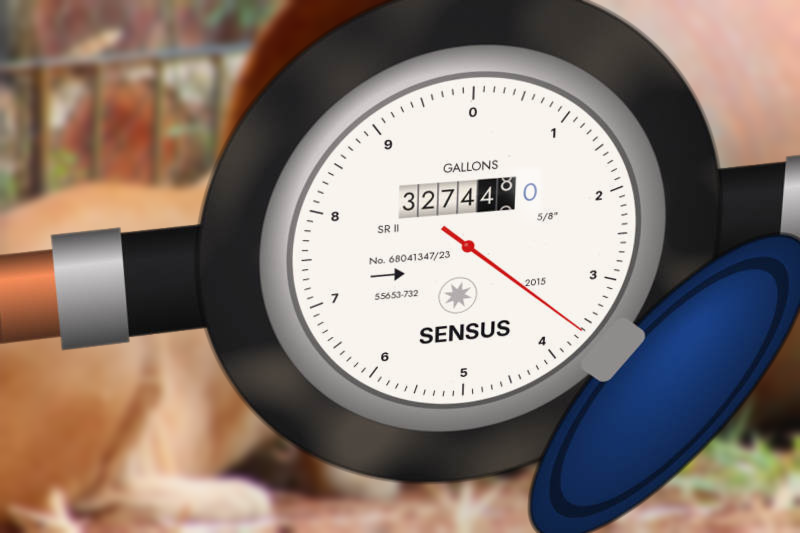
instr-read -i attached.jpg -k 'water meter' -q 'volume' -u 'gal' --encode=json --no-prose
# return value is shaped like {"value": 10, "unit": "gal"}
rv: {"value": 3274483.6, "unit": "gal"}
